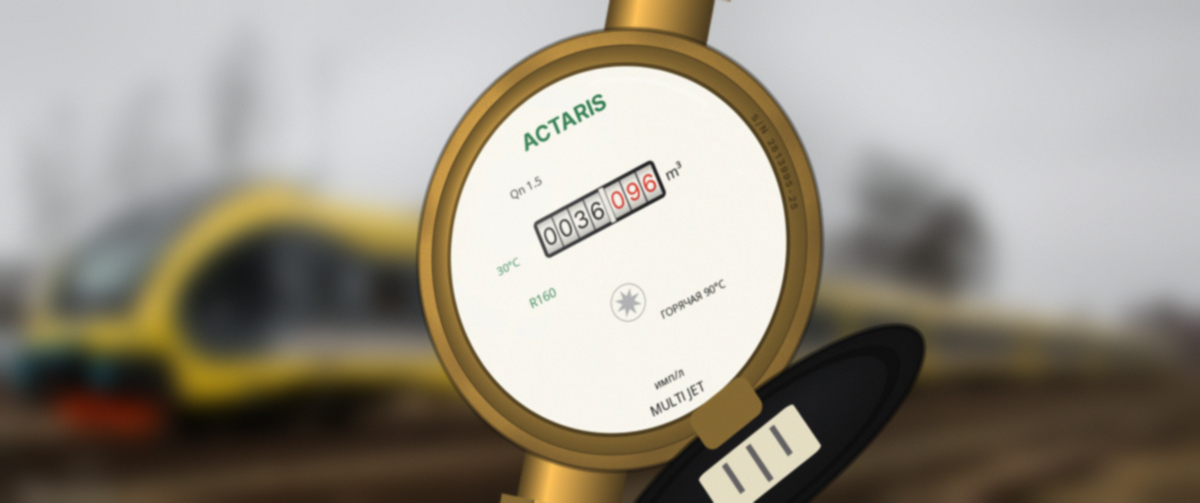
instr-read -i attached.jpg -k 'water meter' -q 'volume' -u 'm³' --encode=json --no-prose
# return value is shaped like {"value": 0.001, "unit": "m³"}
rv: {"value": 36.096, "unit": "m³"}
